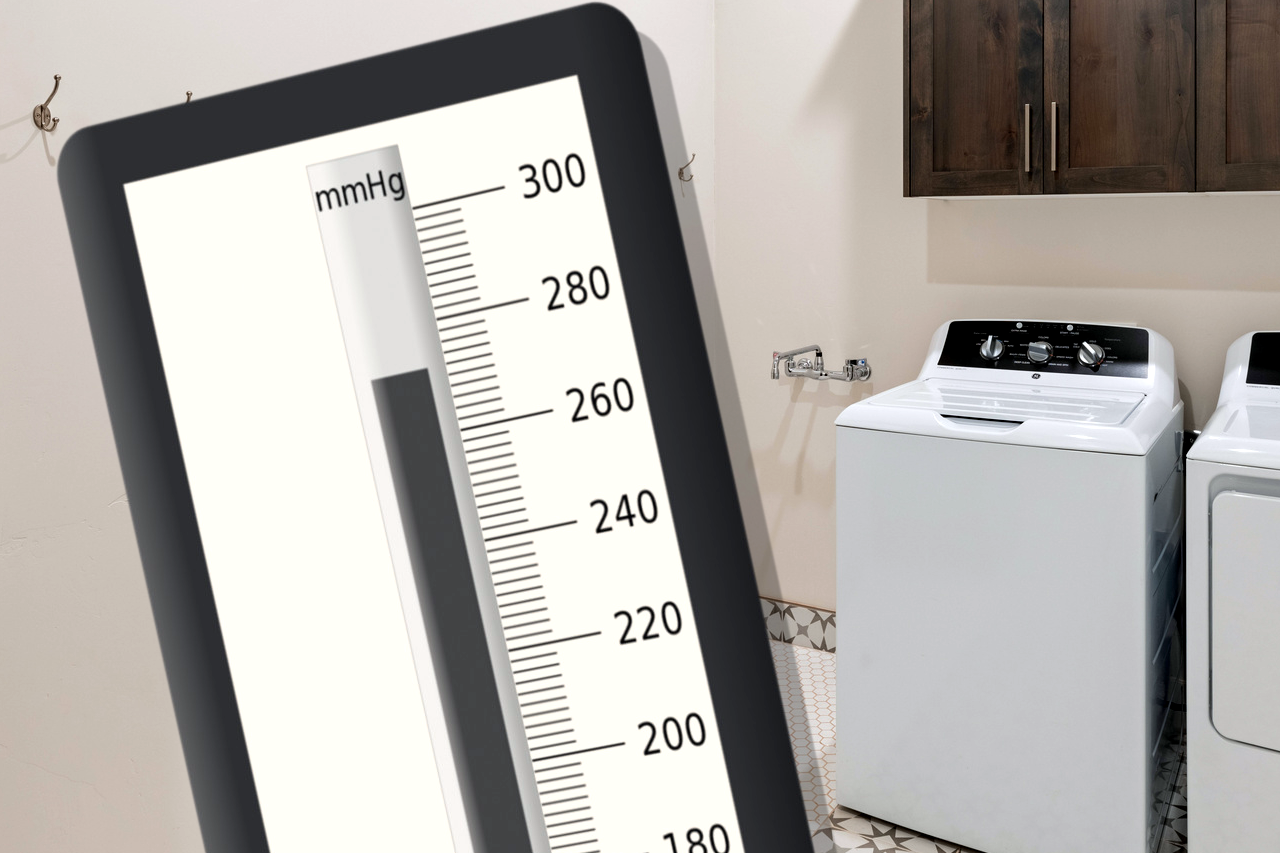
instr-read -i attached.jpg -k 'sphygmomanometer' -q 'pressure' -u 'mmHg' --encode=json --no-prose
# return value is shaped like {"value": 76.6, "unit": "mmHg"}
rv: {"value": 272, "unit": "mmHg"}
